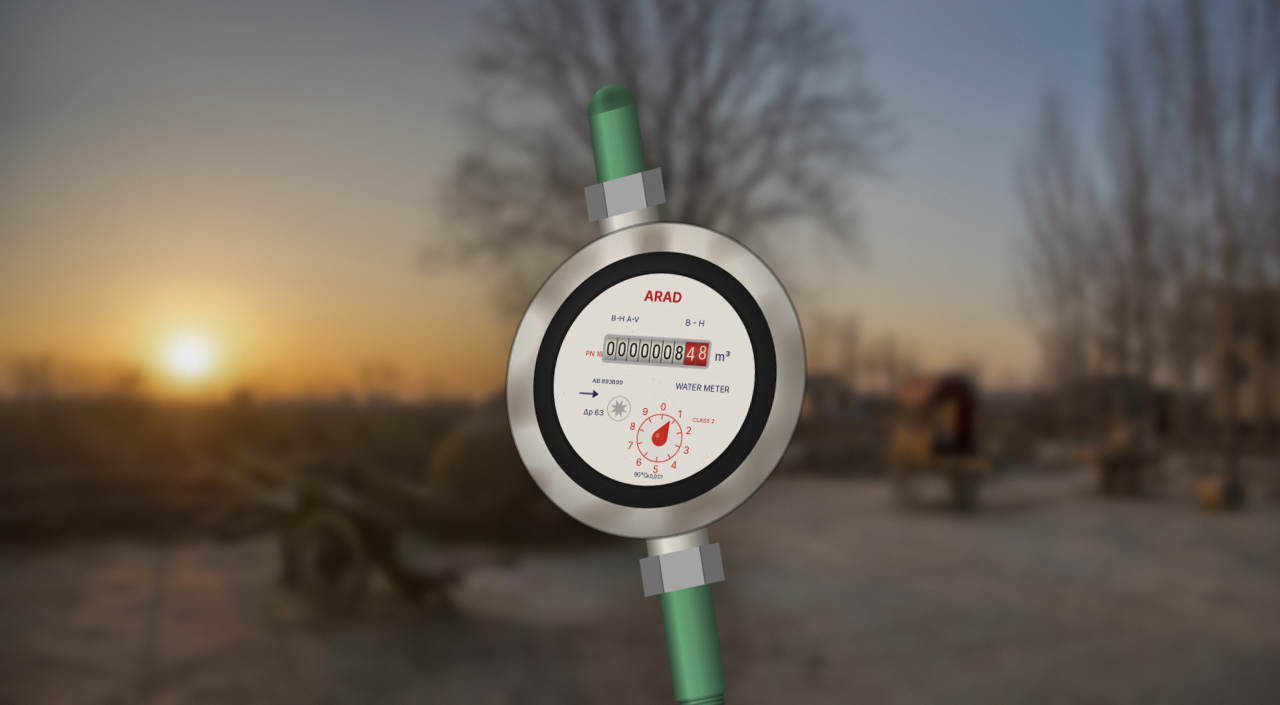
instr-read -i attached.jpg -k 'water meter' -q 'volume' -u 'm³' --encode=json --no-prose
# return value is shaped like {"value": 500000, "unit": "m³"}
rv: {"value": 8.480, "unit": "m³"}
